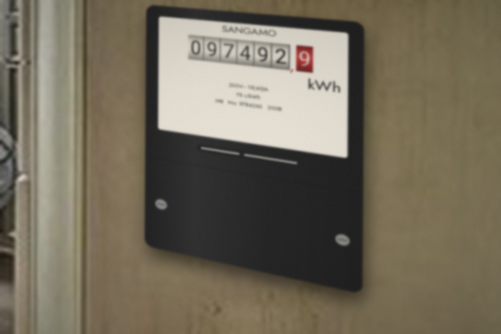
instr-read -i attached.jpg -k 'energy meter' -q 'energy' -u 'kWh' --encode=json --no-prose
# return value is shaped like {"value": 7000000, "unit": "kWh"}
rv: {"value": 97492.9, "unit": "kWh"}
